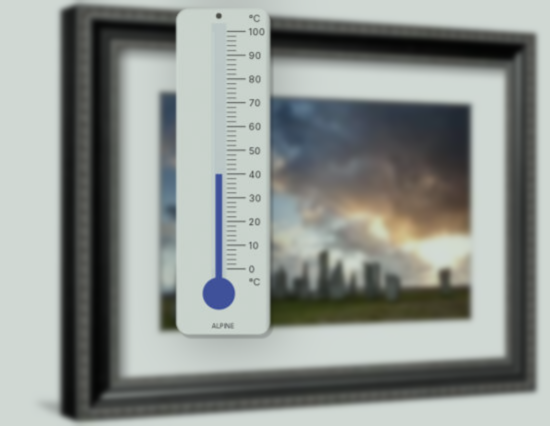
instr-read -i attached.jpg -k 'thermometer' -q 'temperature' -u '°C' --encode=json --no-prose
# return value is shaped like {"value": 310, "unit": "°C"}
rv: {"value": 40, "unit": "°C"}
